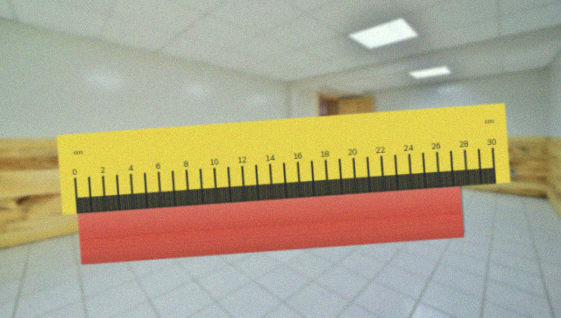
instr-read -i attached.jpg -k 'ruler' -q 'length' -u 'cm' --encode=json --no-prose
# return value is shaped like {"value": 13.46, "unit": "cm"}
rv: {"value": 27.5, "unit": "cm"}
